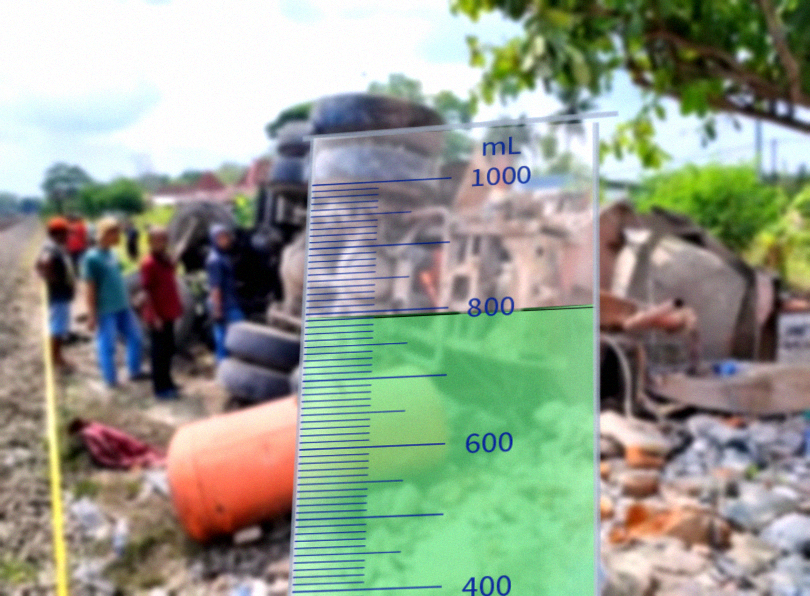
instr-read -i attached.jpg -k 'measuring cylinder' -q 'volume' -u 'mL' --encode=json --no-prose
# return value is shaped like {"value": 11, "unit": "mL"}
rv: {"value": 790, "unit": "mL"}
